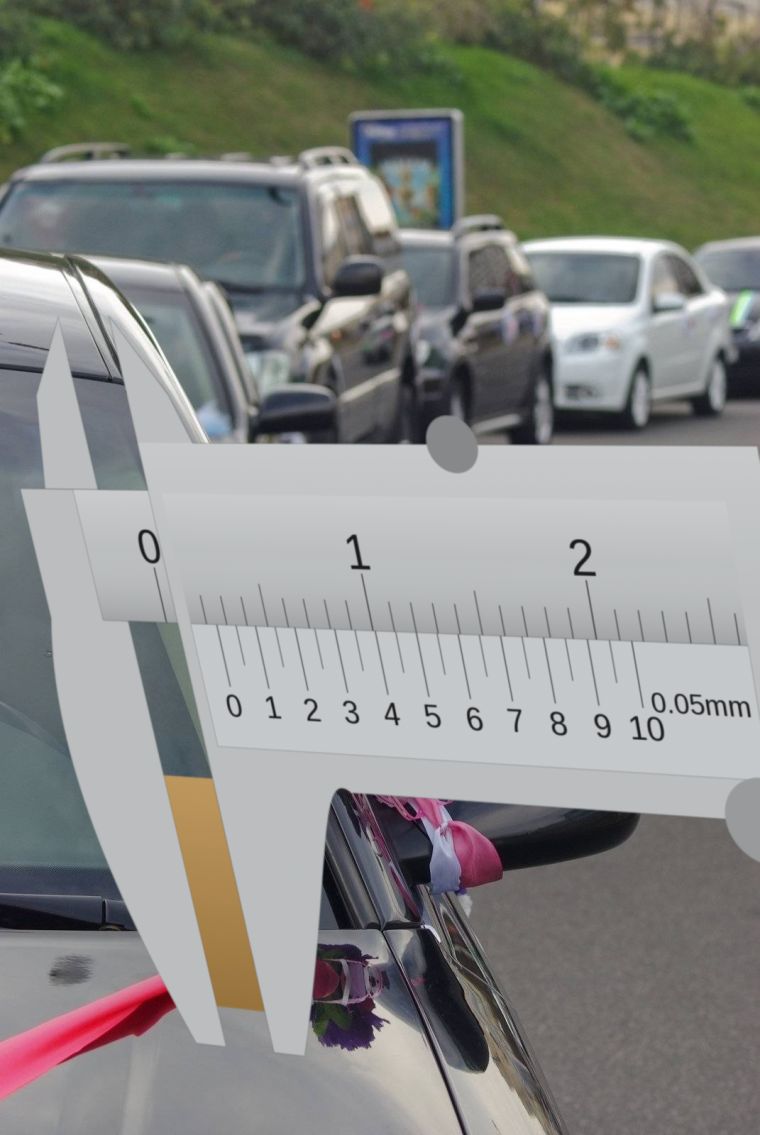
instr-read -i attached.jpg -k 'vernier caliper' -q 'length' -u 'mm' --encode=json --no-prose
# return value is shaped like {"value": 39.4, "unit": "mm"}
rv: {"value": 2.5, "unit": "mm"}
